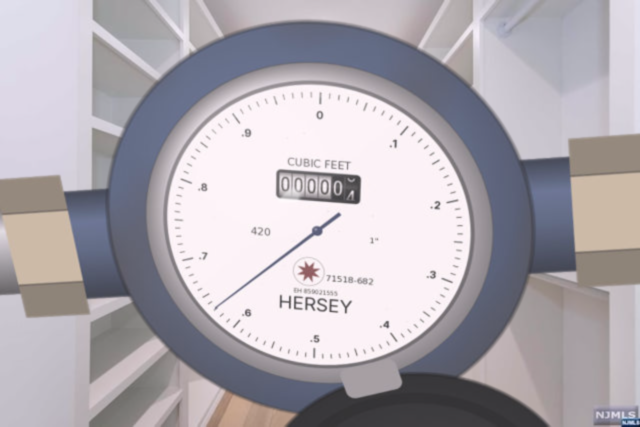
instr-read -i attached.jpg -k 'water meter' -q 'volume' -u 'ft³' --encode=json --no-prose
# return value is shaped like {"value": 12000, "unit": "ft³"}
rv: {"value": 3.63, "unit": "ft³"}
